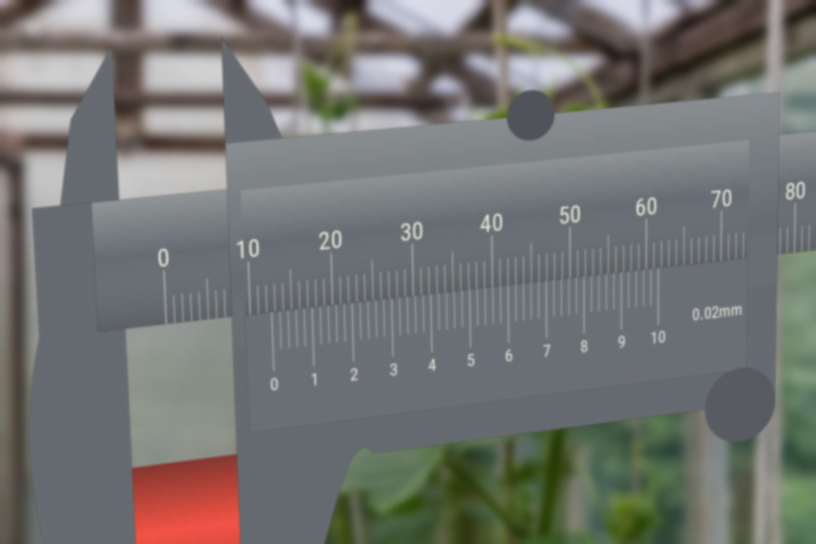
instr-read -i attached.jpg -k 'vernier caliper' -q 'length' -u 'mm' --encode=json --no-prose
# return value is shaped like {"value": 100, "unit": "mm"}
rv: {"value": 12.6, "unit": "mm"}
